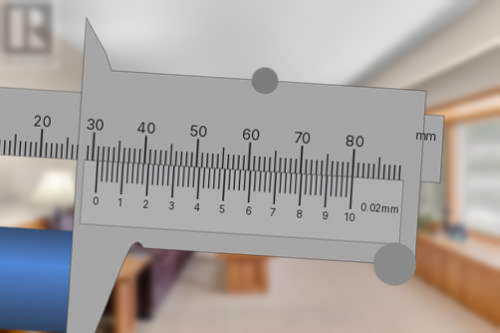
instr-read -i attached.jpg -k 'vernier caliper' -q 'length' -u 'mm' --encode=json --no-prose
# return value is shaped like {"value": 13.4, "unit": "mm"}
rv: {"value": 31.0, "unit": "mm"}
